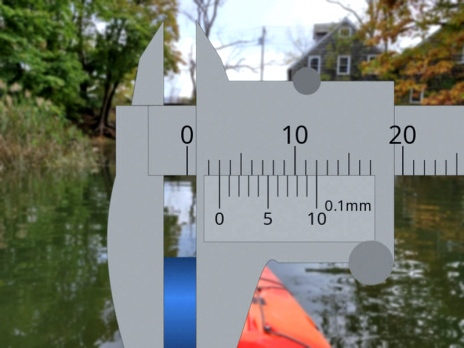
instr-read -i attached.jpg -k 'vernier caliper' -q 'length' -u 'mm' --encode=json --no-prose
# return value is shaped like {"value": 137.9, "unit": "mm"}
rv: {"value": 3.0, "unit": "mm"}
